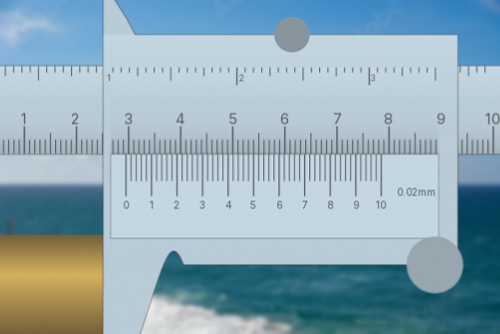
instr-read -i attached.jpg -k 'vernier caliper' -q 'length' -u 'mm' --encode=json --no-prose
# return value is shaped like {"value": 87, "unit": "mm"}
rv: {"value": 29.5, "unit": "mm"}
